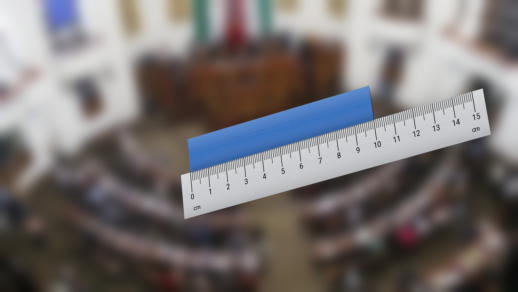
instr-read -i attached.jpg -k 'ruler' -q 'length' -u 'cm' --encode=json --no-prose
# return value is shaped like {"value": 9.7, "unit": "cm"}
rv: {"value": 10, "unit": "cm"}
